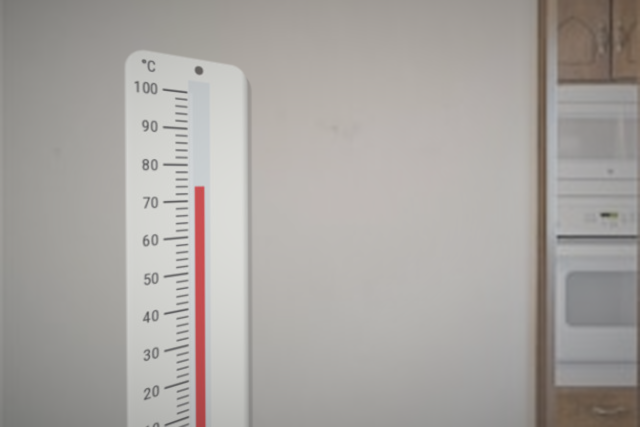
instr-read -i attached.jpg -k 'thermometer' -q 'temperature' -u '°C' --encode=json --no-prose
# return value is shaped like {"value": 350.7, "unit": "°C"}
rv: {"value": 74, "unit": "°C"}
